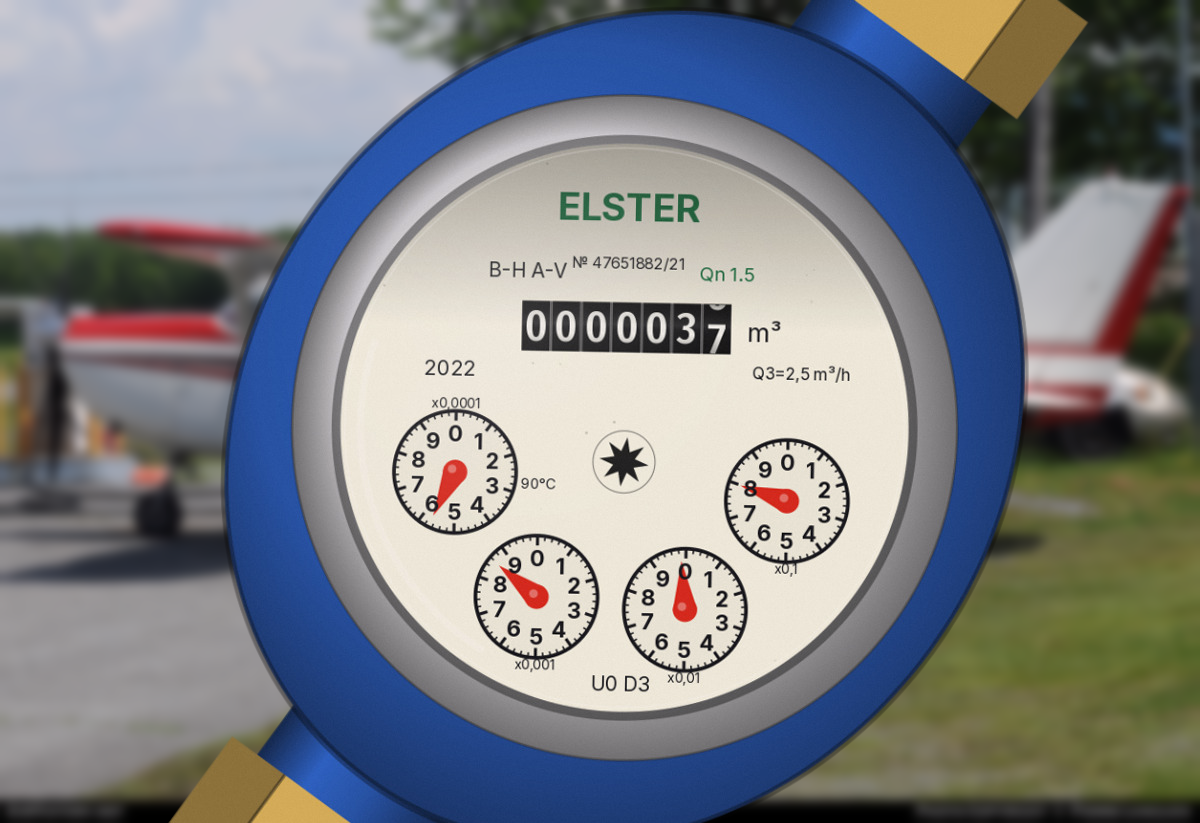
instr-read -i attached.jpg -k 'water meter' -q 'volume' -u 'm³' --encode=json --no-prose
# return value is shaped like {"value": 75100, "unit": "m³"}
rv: {"value": 36.7985, "unit": "m³"}
